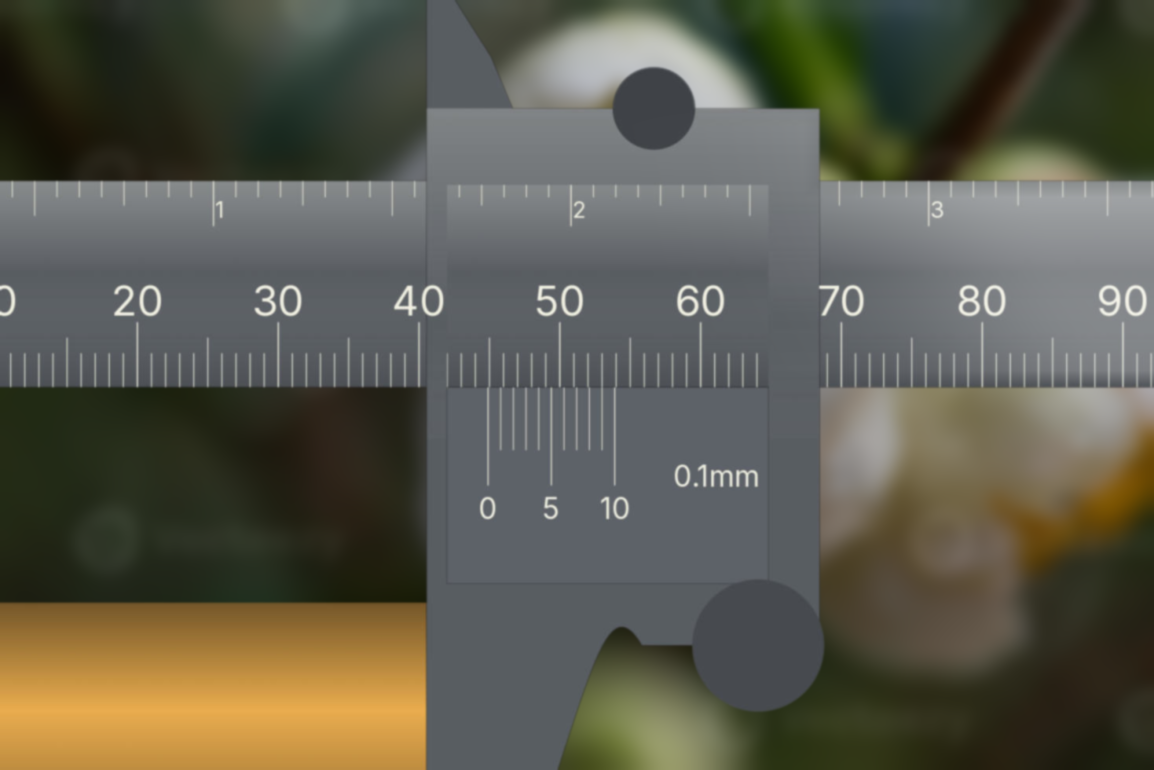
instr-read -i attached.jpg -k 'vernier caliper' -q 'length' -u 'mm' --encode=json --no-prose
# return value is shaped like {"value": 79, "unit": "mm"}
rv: {"value": 44.9, "unit": "mm"}
